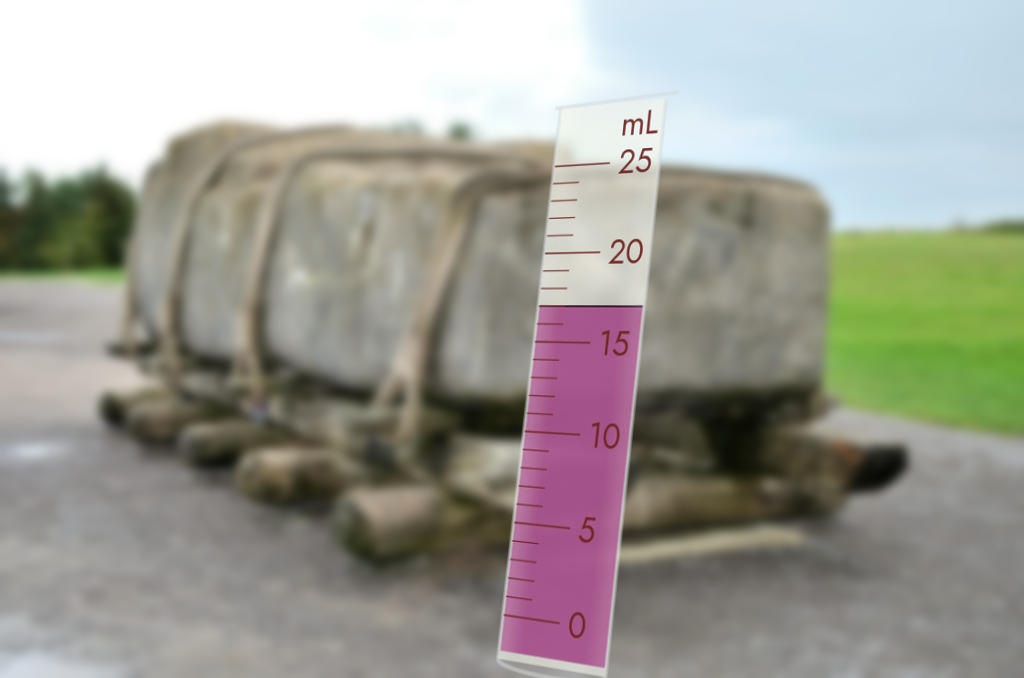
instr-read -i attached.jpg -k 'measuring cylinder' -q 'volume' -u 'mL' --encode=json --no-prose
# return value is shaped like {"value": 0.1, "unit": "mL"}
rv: {"value": 17, "unit": "mL"}
